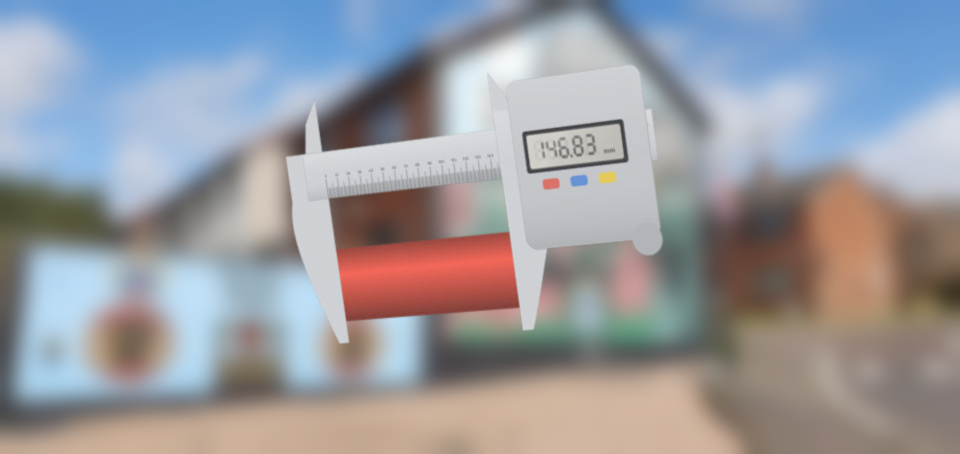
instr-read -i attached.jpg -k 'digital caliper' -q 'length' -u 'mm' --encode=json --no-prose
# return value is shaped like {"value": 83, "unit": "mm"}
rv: {"value": 146.83, "unit": "mm"}
